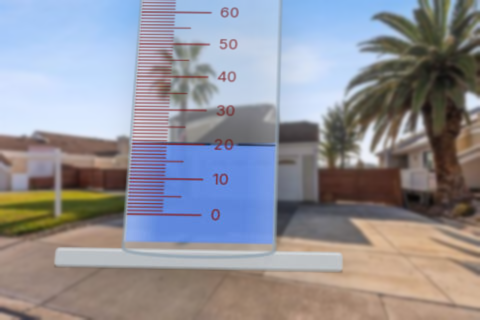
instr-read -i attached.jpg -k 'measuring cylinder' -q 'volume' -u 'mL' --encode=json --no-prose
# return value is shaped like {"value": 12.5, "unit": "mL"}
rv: {"value": 20, "unit": "mL"}
